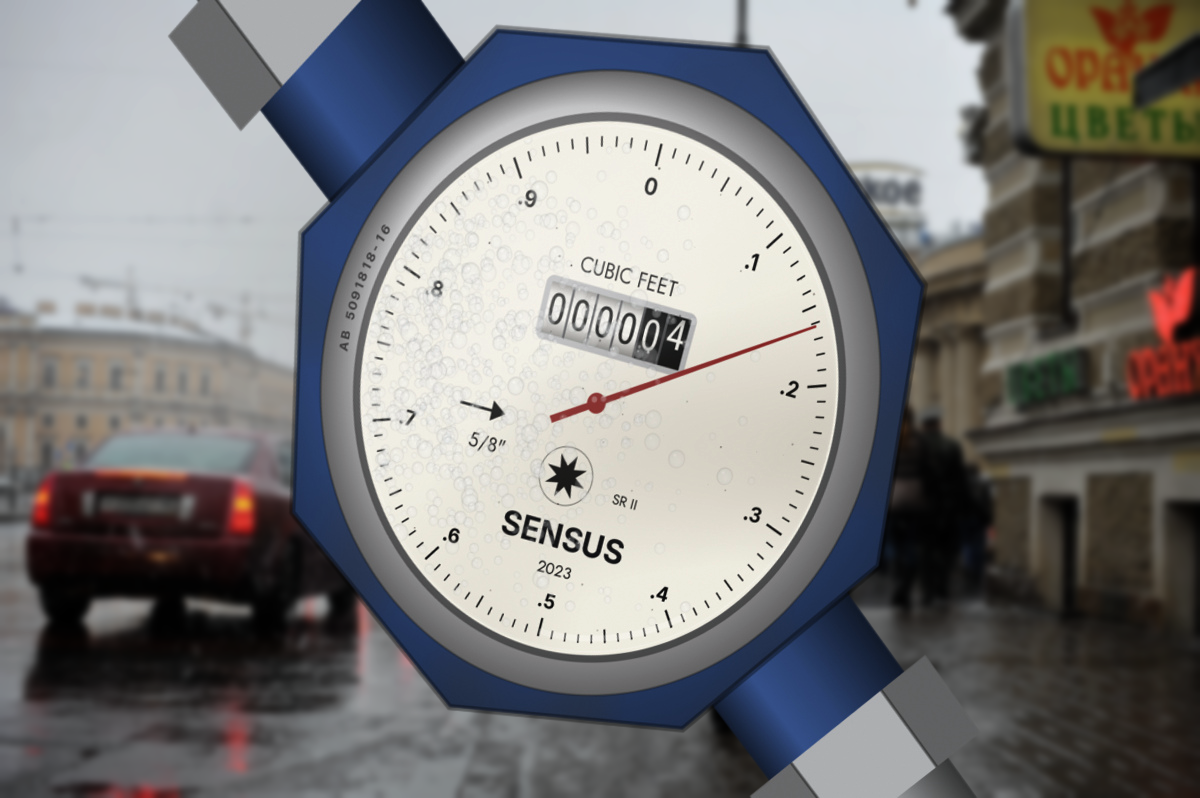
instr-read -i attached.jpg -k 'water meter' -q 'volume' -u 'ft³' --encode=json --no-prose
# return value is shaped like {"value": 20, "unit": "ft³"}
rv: {"value": 4.16, "unit": "ft³"}
